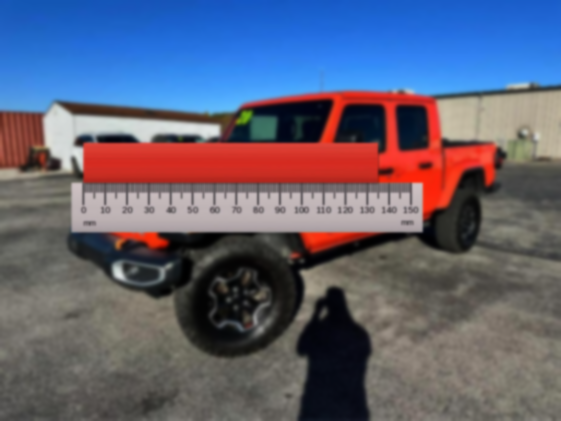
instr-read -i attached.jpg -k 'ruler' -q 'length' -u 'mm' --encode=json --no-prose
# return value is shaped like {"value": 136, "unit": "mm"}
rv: {"value": 135, "unit": "mm"}
